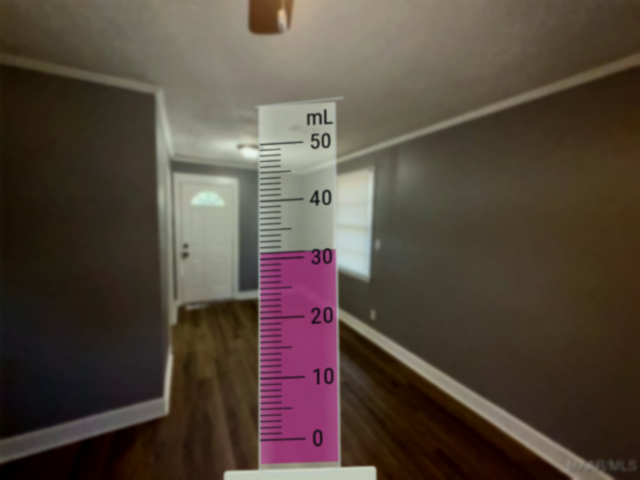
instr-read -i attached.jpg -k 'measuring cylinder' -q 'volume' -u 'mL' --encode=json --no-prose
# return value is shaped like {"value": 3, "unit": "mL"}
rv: {"value": 31, "unit": "mL"}
